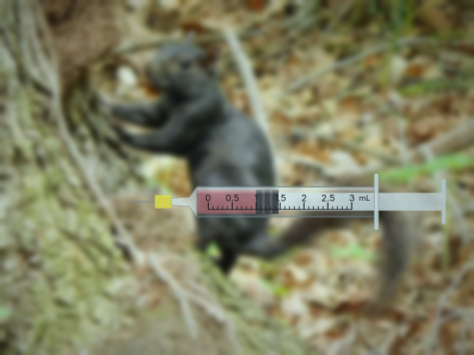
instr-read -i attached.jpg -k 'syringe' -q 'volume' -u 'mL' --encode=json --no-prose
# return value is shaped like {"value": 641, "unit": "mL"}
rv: {"value": 1, "unit": "mL"}
